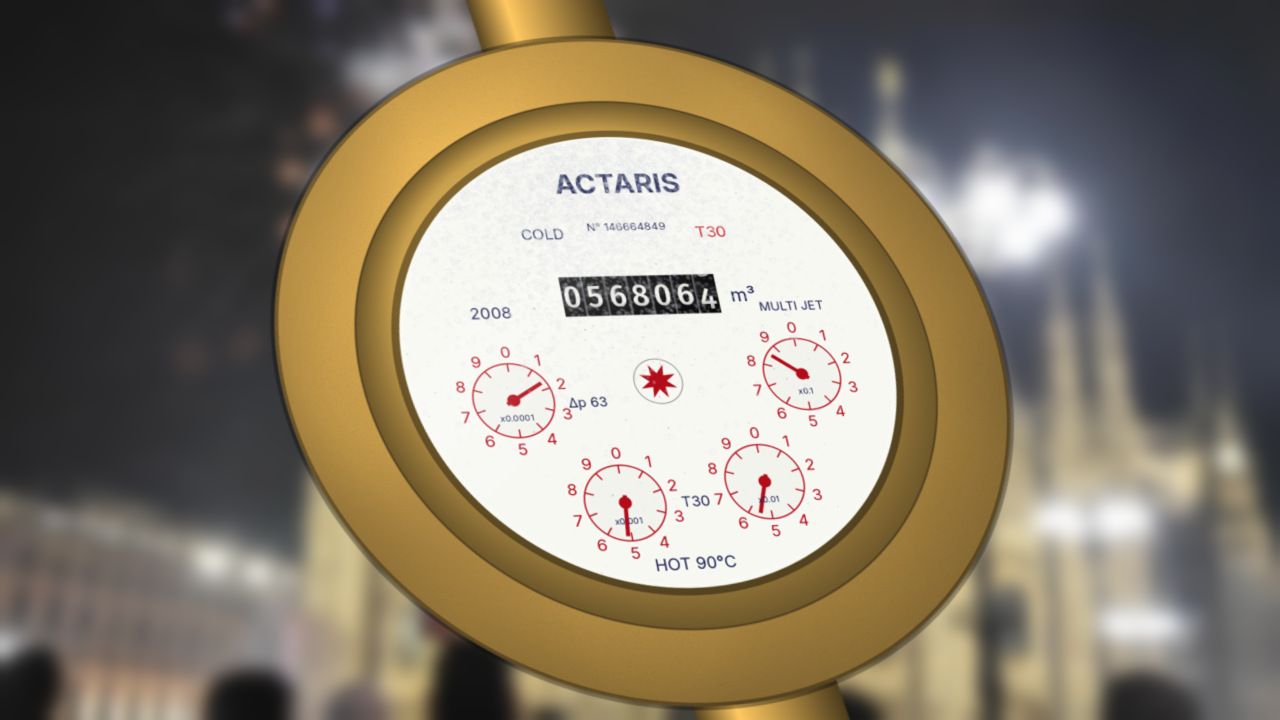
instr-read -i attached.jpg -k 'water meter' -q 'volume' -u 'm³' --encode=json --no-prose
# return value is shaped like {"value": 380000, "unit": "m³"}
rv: {"value": 568063.8551, "unit": "m³"}
